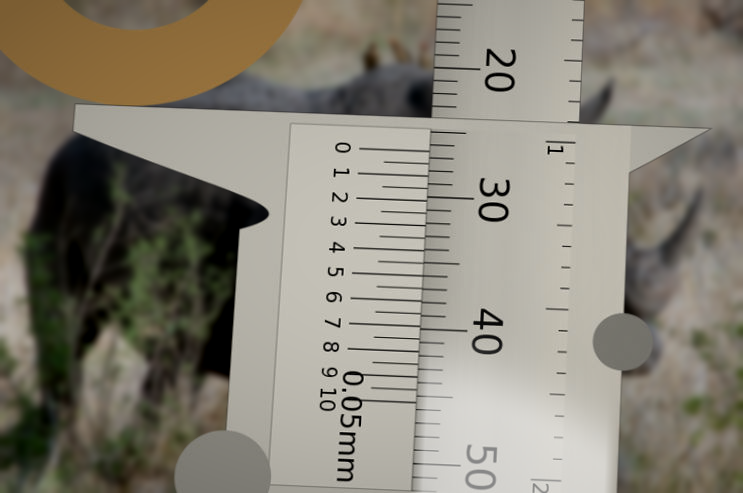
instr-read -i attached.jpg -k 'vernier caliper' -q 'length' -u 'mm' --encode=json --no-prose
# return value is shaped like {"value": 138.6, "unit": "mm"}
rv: {"value": 26.5, "unit": "mm"}
